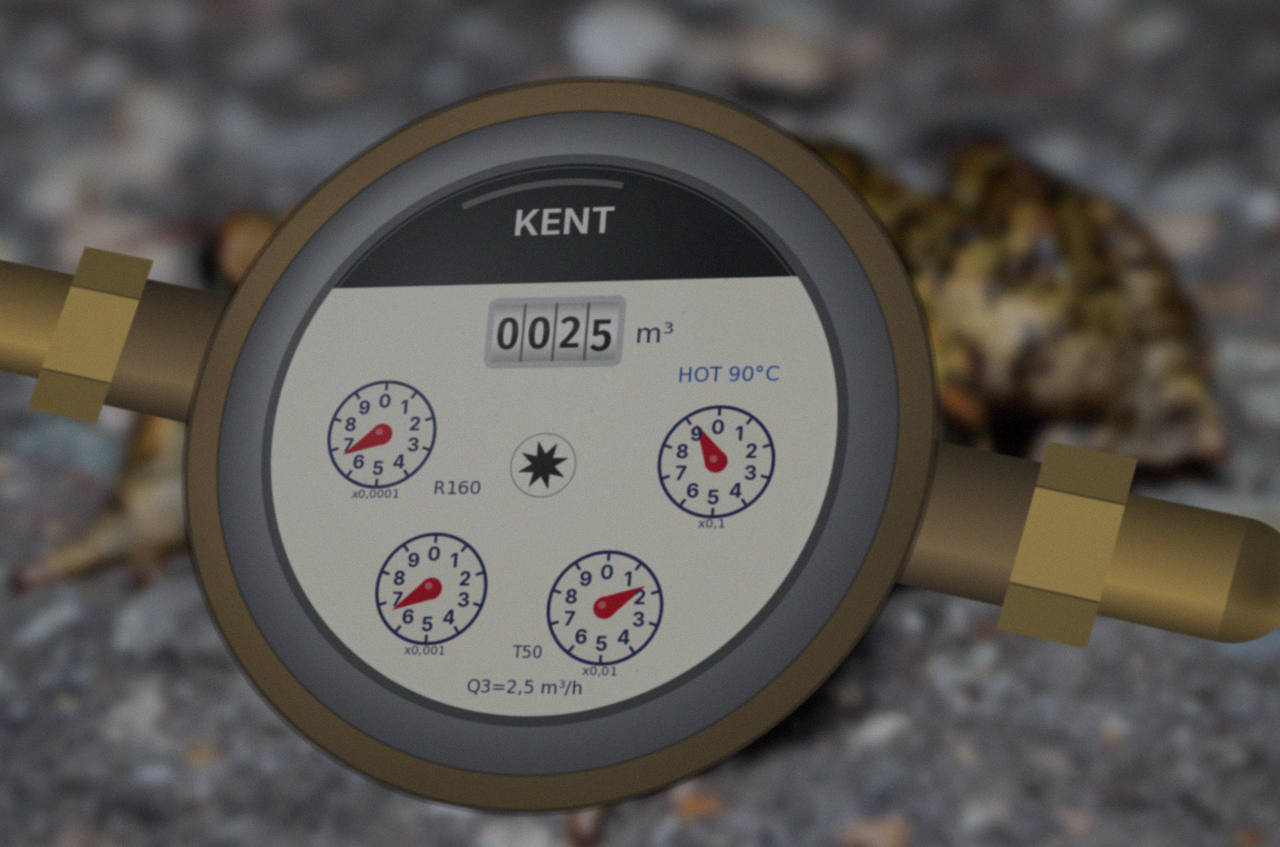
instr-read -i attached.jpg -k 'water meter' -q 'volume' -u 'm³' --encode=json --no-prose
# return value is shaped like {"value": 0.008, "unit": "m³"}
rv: {"value": 24.9166, "unit": "m³"}
